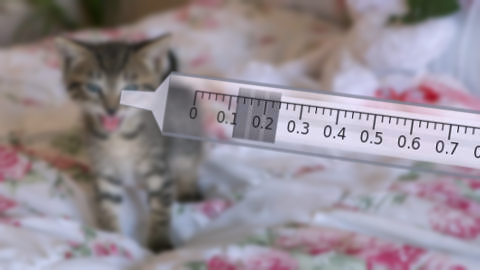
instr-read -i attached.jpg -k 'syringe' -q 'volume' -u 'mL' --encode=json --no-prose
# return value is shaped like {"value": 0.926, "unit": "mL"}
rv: {"value": 0.12, "unit": "mL"}
